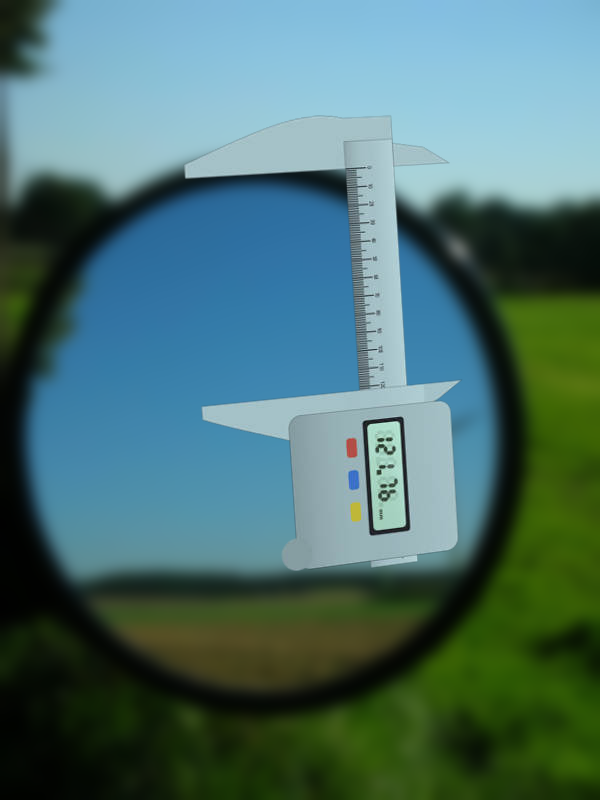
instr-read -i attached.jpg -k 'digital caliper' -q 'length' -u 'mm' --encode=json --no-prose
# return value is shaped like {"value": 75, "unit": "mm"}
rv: {"value": 121.76, "unit": "mm"}
